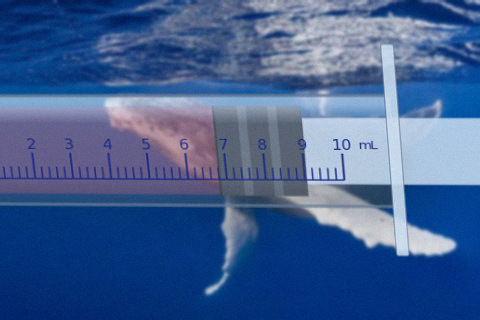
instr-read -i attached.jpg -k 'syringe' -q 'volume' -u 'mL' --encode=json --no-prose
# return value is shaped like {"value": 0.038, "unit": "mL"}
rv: {"value": 6.8, "unit": "mL"}
